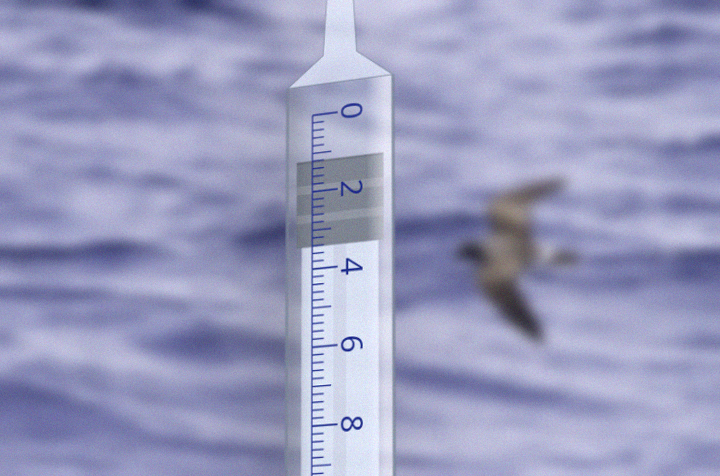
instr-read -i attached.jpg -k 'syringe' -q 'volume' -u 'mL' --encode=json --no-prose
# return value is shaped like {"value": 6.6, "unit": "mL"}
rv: {"value": 1.2, "unit": "mL"}
